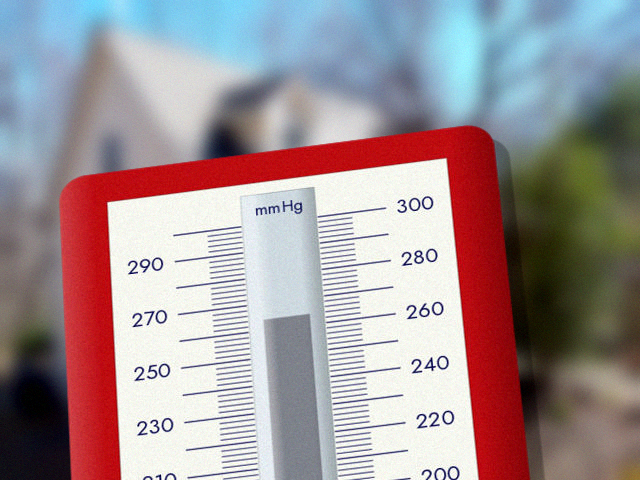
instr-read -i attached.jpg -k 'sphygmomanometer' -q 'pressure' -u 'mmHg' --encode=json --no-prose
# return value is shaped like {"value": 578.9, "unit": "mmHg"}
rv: {"value": 264, "unit": "mmHg"}
